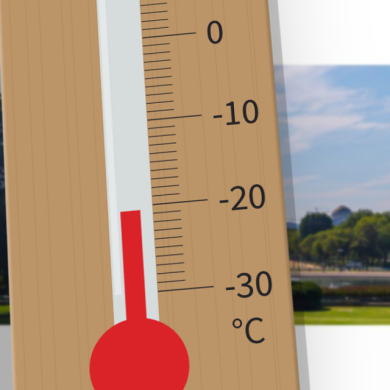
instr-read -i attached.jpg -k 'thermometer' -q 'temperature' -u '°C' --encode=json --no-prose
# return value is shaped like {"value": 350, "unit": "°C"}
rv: {"value": -20.5, "unit": "°C"}
